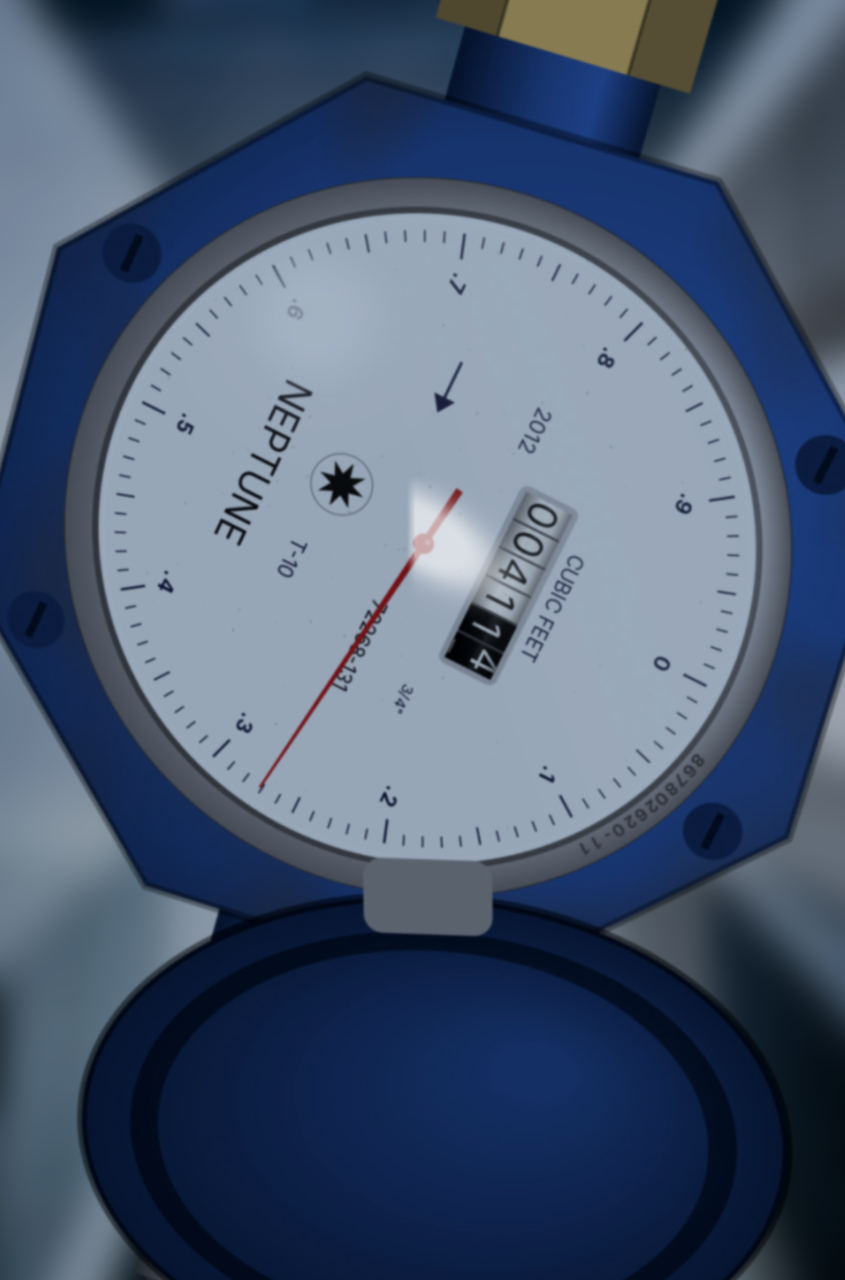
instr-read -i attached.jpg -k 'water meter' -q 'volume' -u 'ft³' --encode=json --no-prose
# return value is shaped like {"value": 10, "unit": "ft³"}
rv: {"value": 4114.27, "unit": "ft³"}
